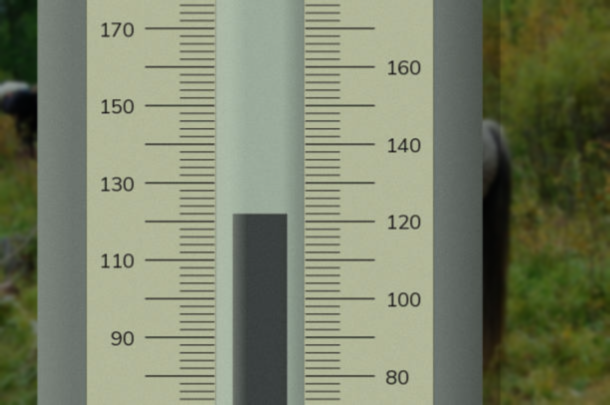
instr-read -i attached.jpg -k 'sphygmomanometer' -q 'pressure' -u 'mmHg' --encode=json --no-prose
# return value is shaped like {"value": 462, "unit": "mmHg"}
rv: {"value": 122, "unit": "mmHg"}
